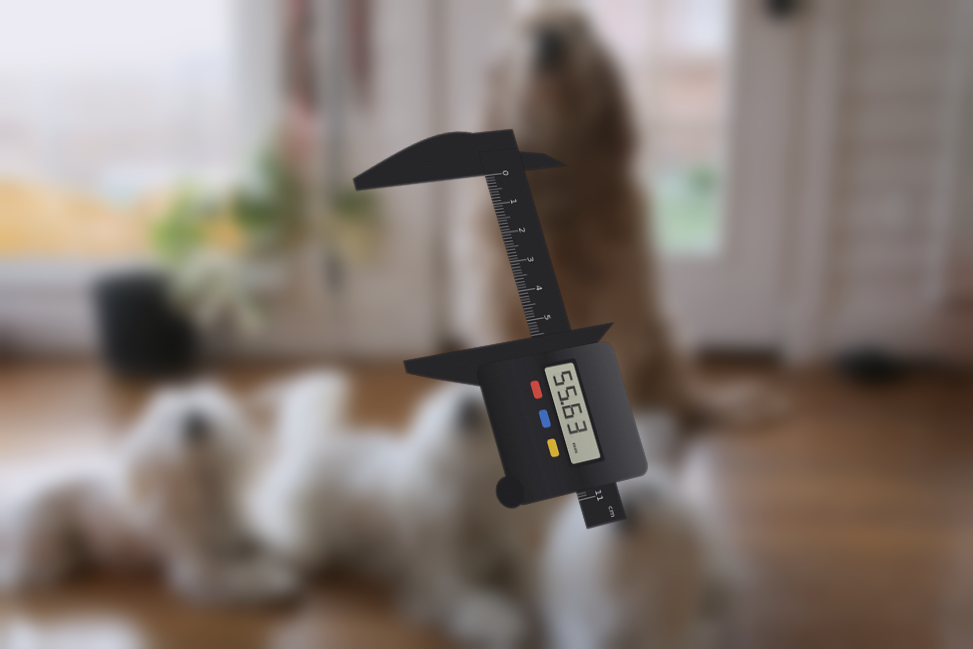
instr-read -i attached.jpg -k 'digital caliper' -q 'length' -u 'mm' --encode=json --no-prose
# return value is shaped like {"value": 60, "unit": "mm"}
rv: {"value": 55.63, "unit": "mm"}
